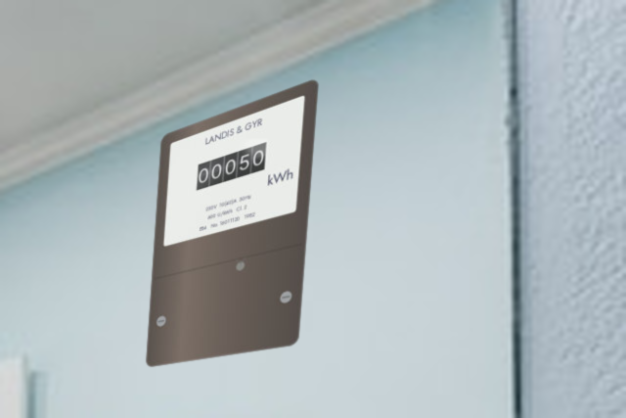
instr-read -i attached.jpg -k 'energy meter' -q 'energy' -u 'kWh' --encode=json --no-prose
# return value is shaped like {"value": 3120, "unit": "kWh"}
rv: {"value": 50, "unit": "kWh"}
